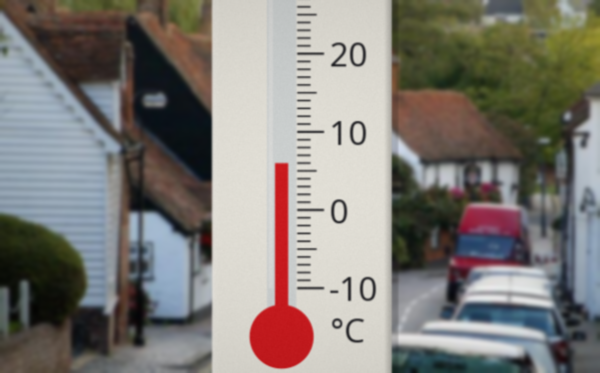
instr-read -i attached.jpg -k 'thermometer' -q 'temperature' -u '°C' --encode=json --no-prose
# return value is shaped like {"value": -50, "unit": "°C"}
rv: {"value": 6, "unit": "°C"}
